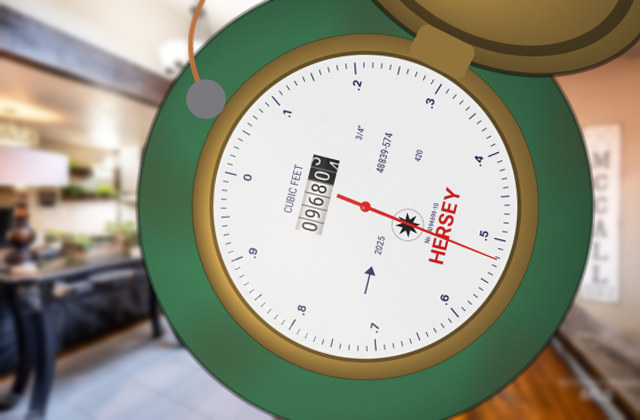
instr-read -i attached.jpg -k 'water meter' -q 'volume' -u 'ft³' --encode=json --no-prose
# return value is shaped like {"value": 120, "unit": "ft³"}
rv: {"value": 96803.52, "unit": "ft³"}
